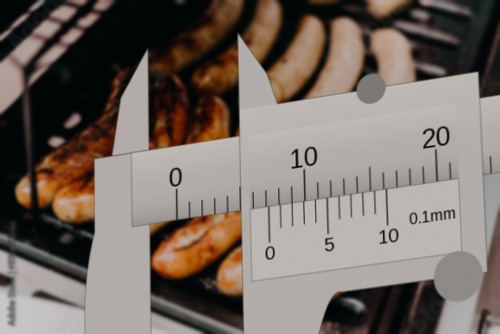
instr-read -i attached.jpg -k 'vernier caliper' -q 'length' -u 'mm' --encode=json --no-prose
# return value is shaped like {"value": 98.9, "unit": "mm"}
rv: {"value": 7.2, "unit": "mm"}
